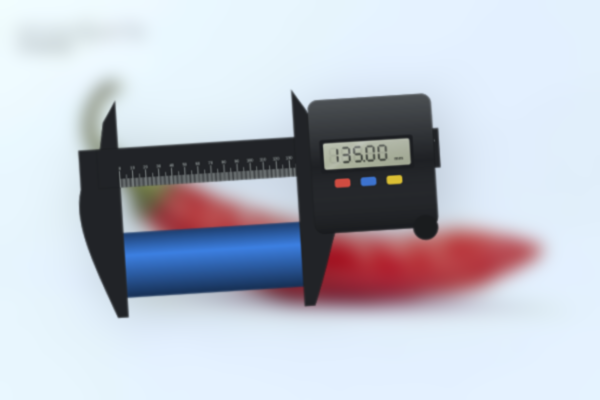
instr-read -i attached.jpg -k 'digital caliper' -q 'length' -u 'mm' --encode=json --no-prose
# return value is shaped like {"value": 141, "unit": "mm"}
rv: {"value": 135.00, "unit": "mm"}
